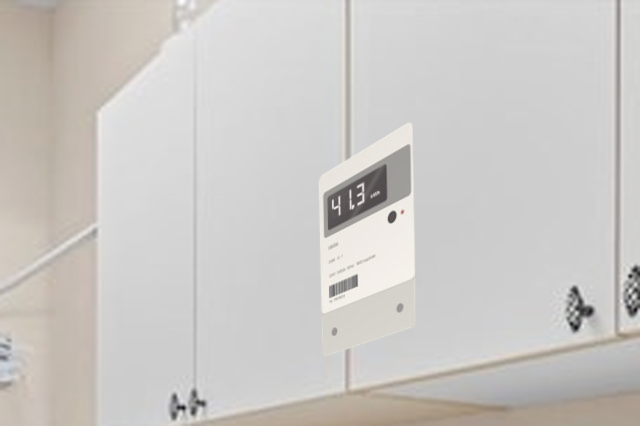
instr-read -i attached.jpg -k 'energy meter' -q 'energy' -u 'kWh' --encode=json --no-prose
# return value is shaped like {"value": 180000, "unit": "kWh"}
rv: {"value": 41.3, "unit": "kWh"}
